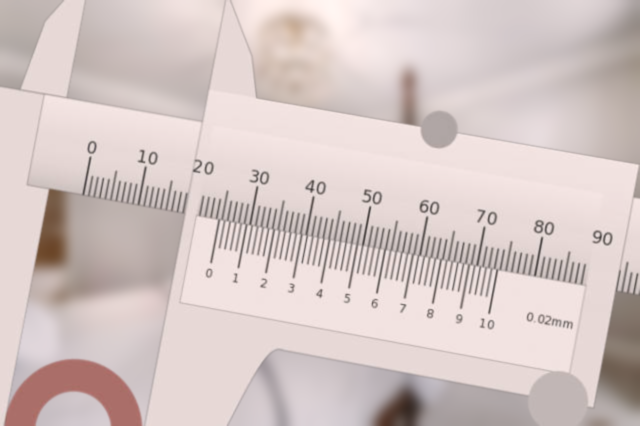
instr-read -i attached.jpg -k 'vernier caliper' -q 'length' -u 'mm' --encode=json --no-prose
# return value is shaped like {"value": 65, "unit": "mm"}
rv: {"value": 24.5, "unit": "mm"}
